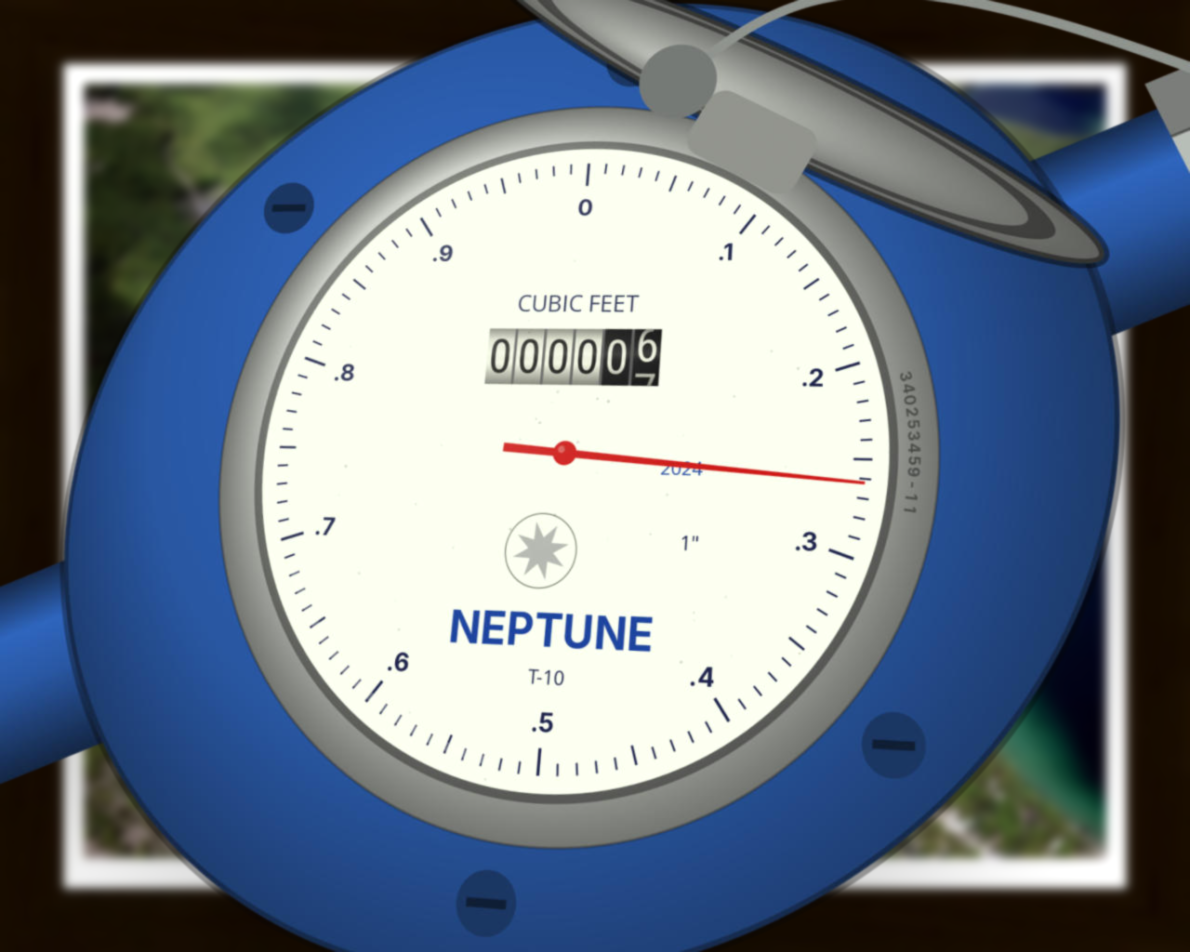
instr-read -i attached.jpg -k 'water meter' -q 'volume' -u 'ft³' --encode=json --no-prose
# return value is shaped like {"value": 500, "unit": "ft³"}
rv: {"value": 6.26, "unit": "ft³"}
